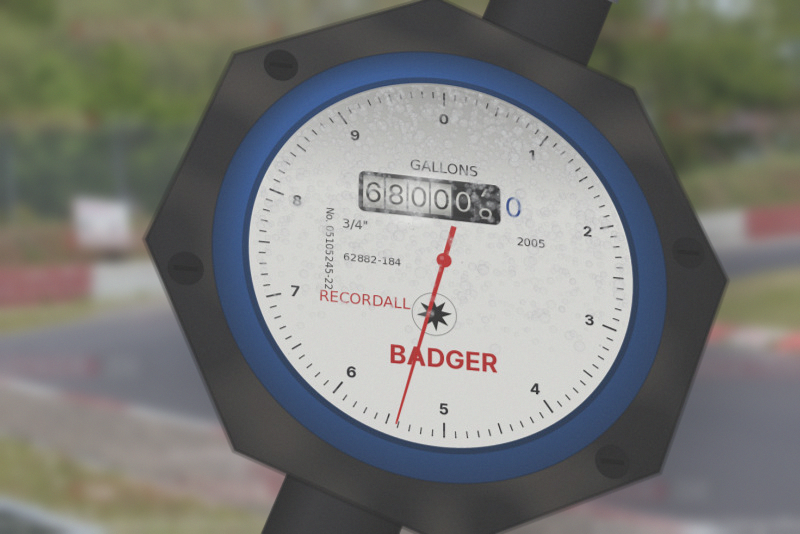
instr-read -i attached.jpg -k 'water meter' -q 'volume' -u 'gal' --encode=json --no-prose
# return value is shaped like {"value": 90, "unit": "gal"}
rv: {"value": 6800075.4, "unit": "gal"}
